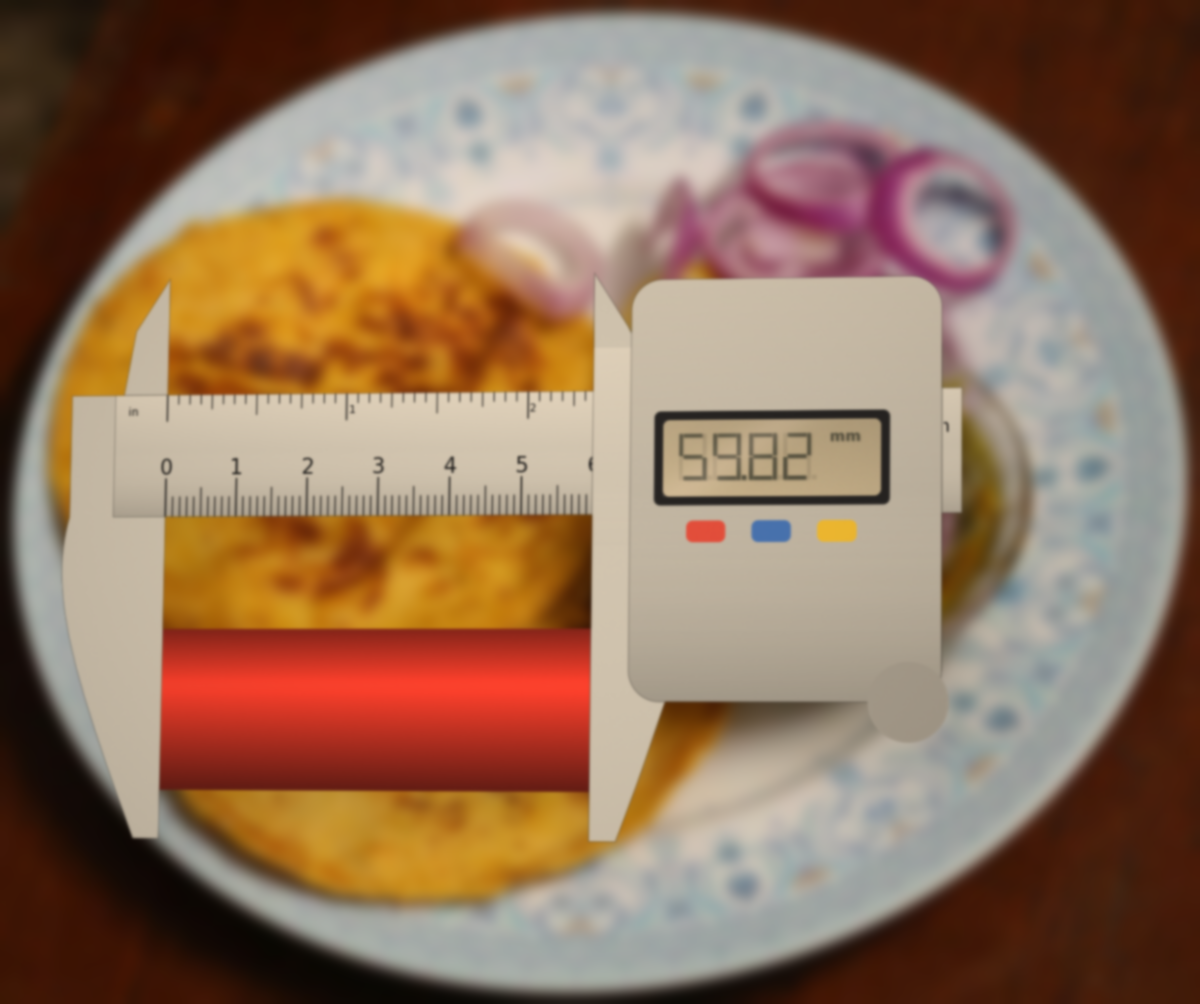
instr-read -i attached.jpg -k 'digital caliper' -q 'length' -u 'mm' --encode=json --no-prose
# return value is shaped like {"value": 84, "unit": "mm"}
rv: {"value": 59.82, "unit": "mm"}
